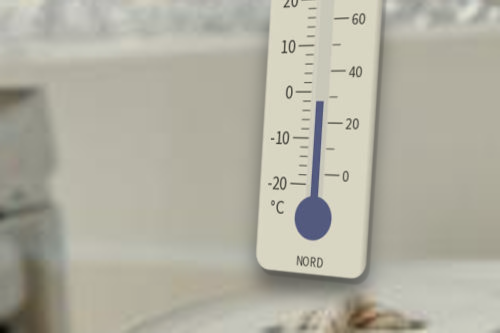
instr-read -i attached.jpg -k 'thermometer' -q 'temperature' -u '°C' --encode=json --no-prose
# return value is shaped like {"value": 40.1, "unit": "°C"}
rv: {"value": -2, "unit": "°C"}
